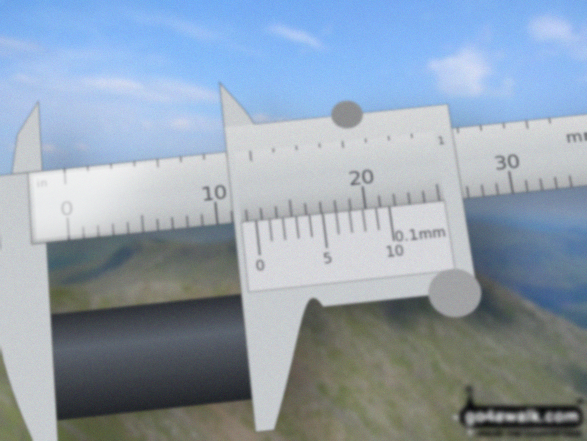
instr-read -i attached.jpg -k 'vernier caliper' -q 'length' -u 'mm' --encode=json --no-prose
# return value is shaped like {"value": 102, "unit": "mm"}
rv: {"value": 12.6, "unit": "mm"}
